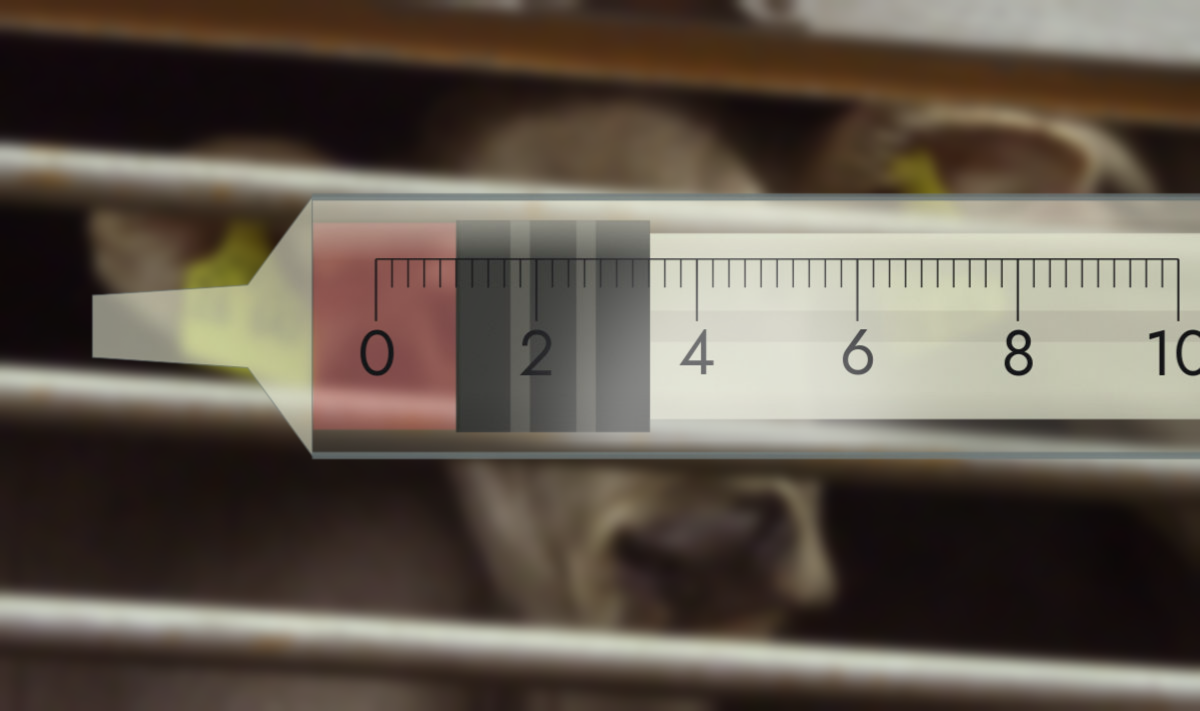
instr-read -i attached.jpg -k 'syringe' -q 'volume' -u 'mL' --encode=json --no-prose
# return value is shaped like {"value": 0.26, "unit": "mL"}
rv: {"value": 1, "unit": "mL"}
